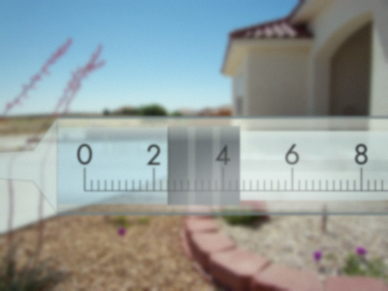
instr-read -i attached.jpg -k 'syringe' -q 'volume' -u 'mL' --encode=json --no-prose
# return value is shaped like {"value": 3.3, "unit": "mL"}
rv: {"value": 2.4, "unit": "mL"}
